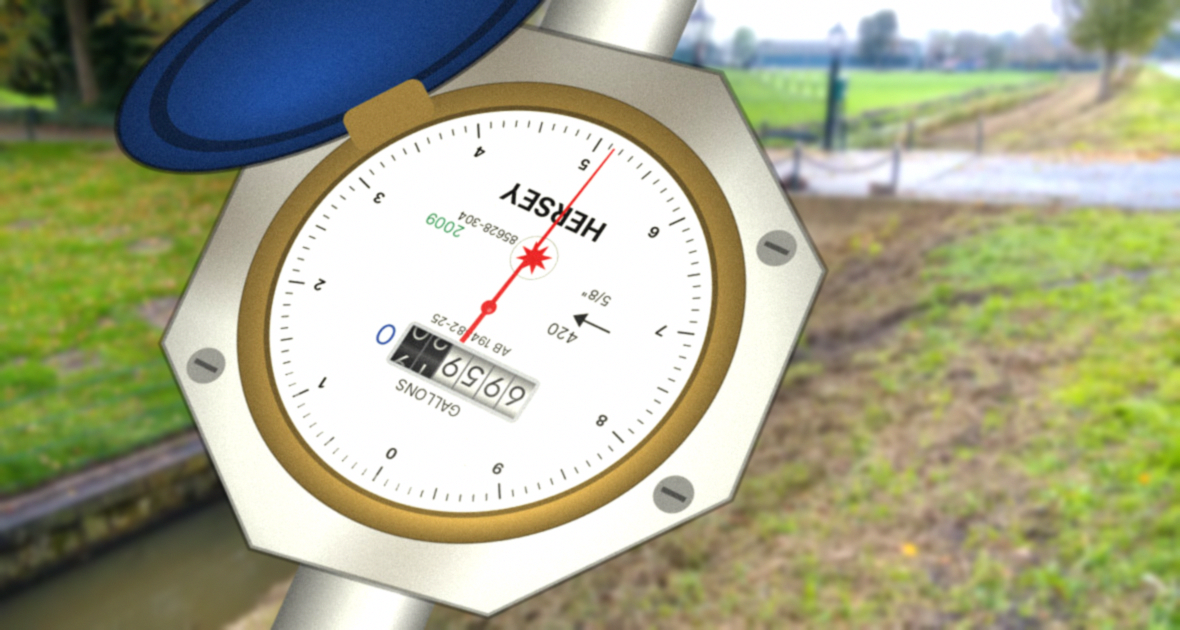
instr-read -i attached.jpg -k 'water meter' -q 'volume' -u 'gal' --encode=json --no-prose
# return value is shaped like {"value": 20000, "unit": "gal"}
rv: {"value": 6959195.1, "unit": "gal"}
